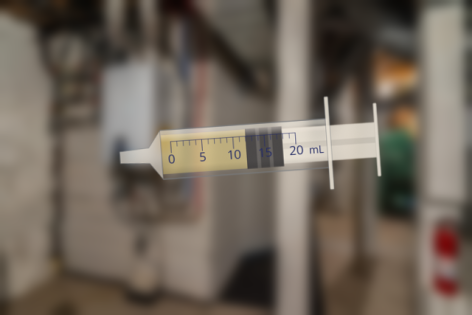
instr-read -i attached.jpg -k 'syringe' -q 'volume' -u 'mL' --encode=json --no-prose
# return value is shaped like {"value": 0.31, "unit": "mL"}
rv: {"value": 12, "unit": "mL"}
